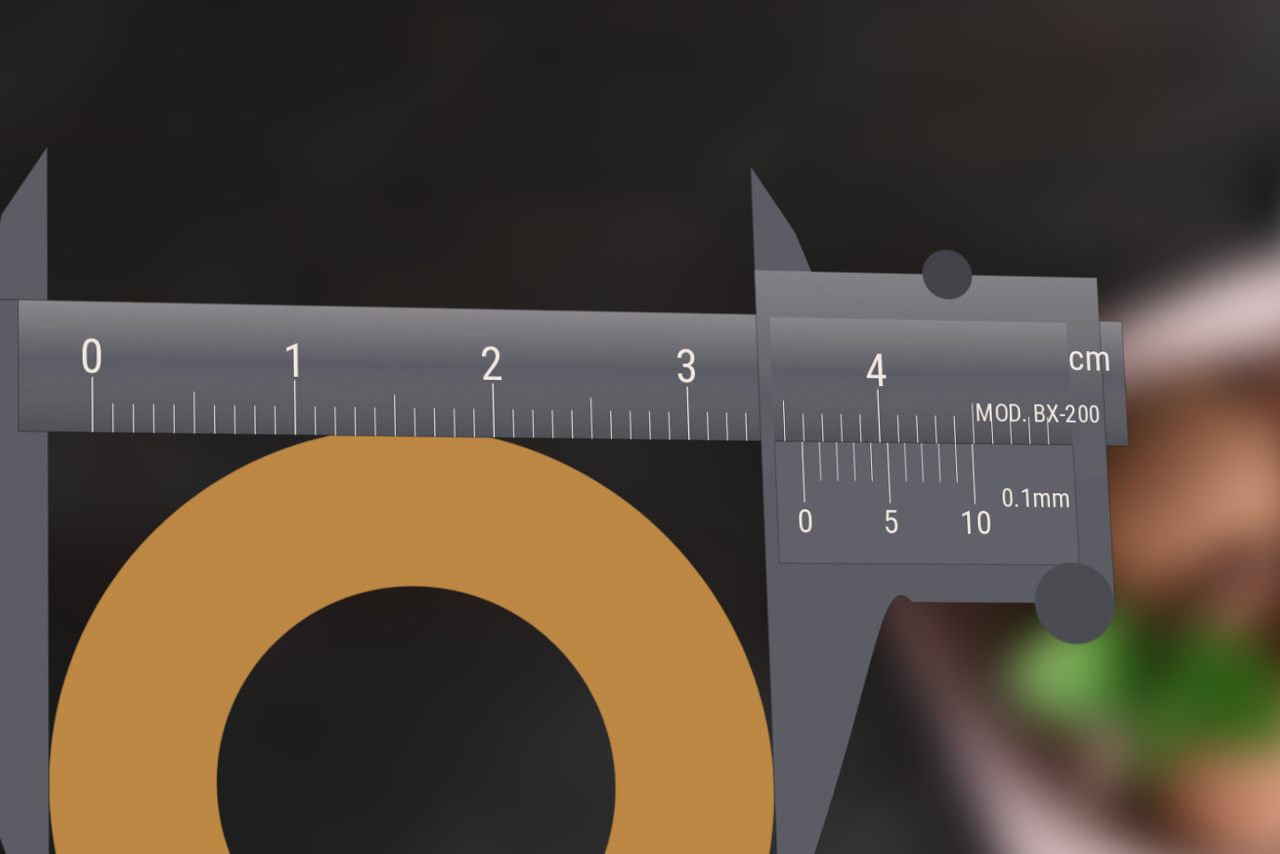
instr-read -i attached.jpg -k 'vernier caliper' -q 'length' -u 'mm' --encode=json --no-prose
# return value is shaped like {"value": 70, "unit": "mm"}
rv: {"value": 35.9, "unit": "mm"}
